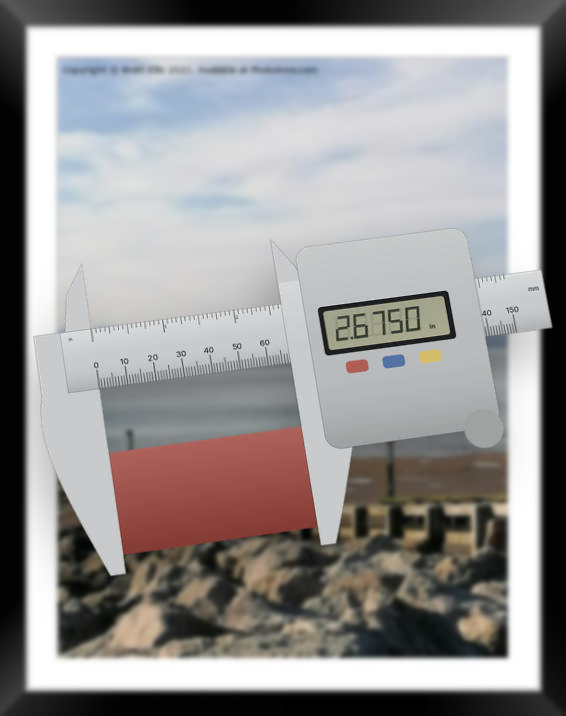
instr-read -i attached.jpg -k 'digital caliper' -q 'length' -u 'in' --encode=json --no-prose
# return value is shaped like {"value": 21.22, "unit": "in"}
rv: {"value": 2.6750, "unit": "in"}
